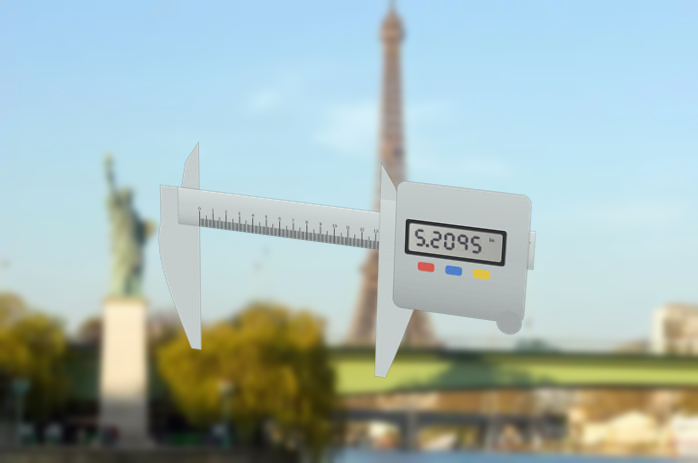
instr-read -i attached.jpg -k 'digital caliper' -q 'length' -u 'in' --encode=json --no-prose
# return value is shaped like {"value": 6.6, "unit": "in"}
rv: {"value": 5.2095, "unit": "in"}
